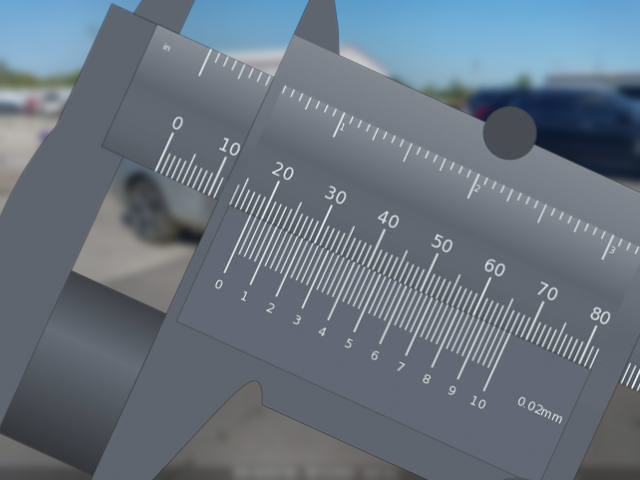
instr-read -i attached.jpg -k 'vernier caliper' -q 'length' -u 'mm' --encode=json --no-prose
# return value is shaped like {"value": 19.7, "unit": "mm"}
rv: {"value": 18.0, "unit": "mm"}
